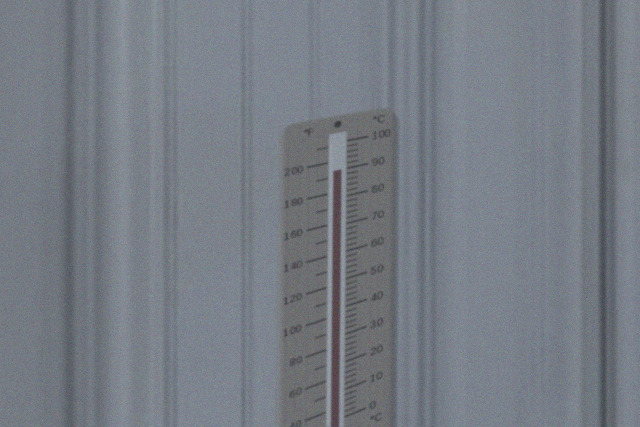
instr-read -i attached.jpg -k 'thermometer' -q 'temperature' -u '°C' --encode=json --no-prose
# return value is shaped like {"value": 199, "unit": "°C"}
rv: {"value": 90, "unit": "°C"}
